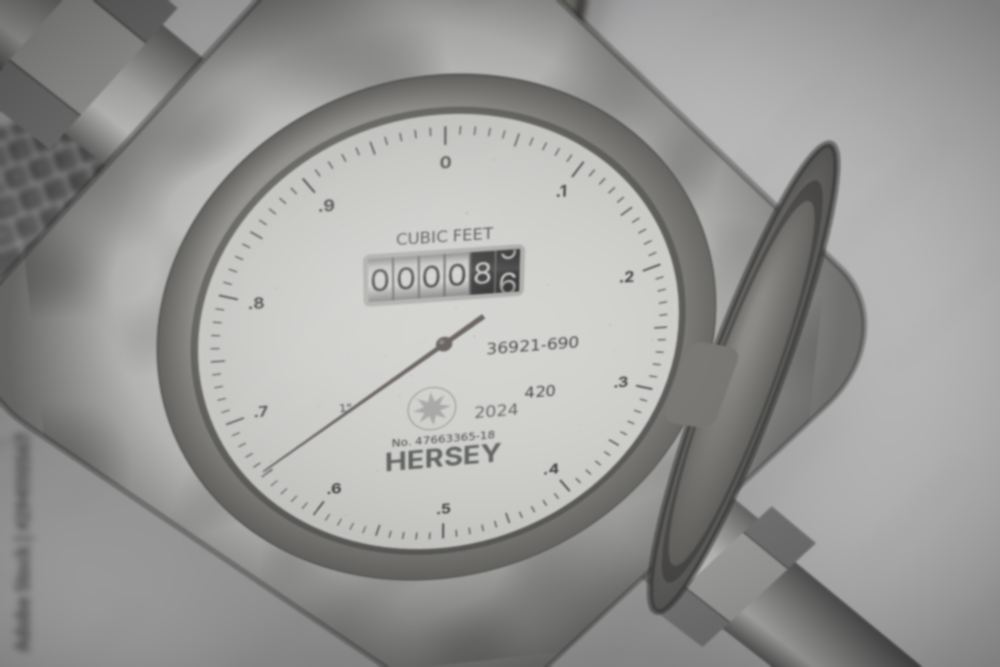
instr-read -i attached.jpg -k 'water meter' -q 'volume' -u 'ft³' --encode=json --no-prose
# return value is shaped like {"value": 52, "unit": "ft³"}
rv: {"value": 85.65, "unit": "ft³"}
